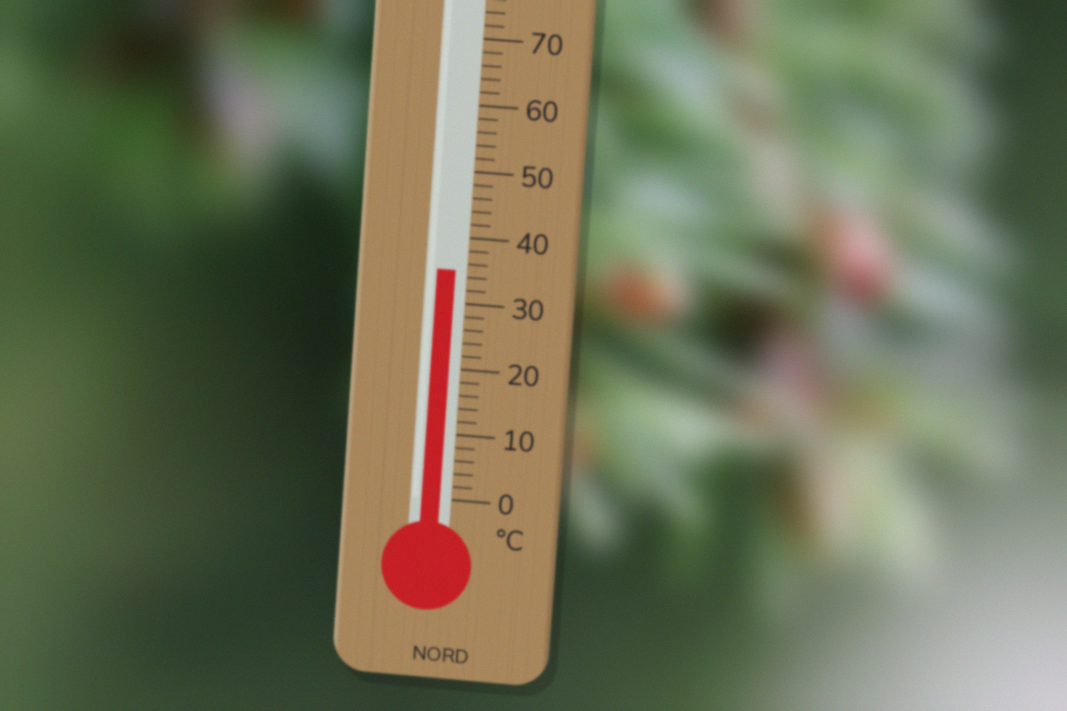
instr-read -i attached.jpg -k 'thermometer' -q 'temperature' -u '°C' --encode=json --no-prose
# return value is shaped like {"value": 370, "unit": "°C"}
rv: {"value": 35, "unit": "°C"}
